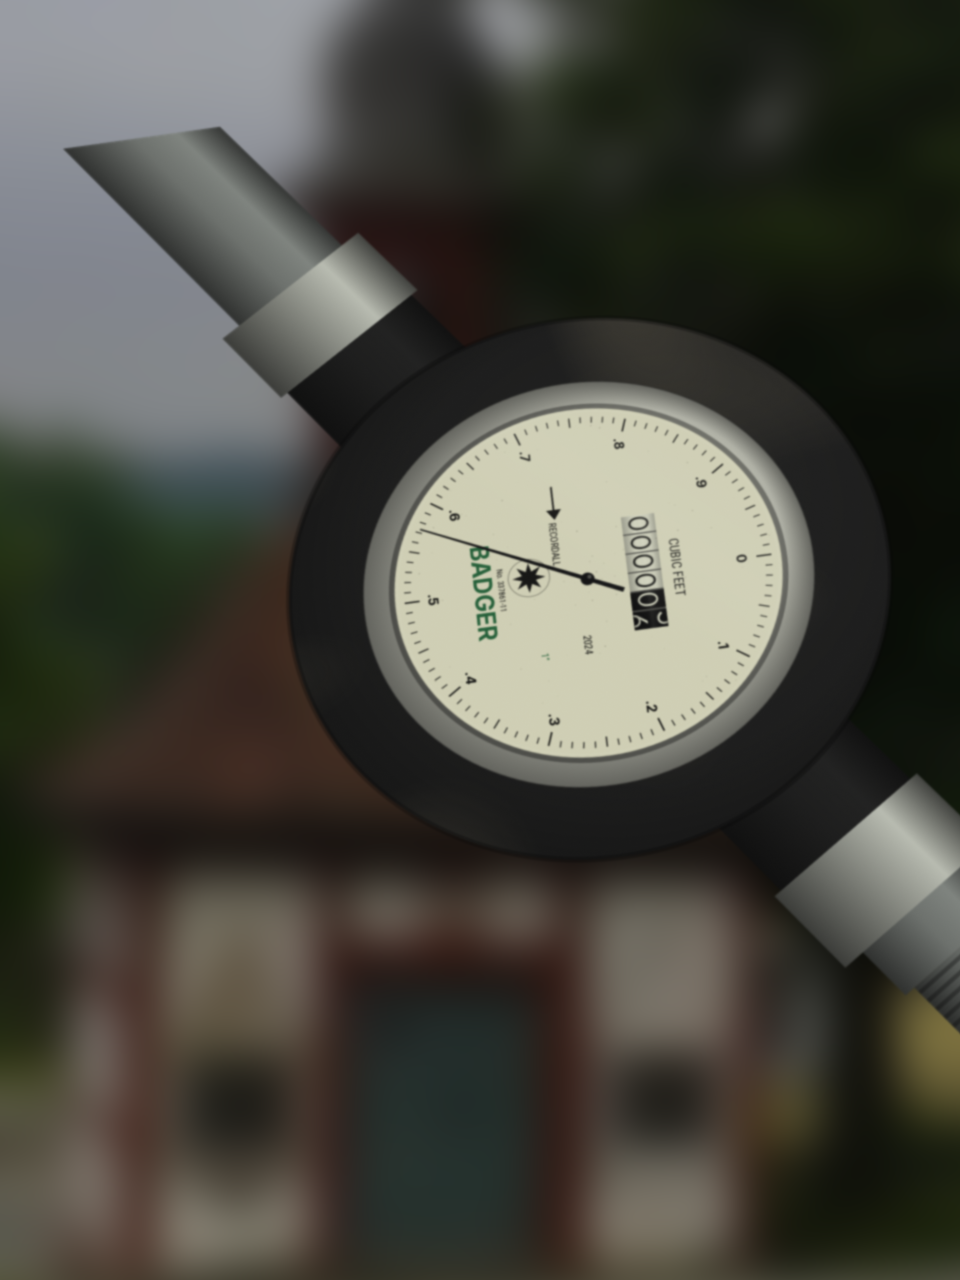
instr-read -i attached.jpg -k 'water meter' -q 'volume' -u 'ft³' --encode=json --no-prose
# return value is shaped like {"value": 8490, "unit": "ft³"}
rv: {"value": 5.57, "unit": "ft³"}
